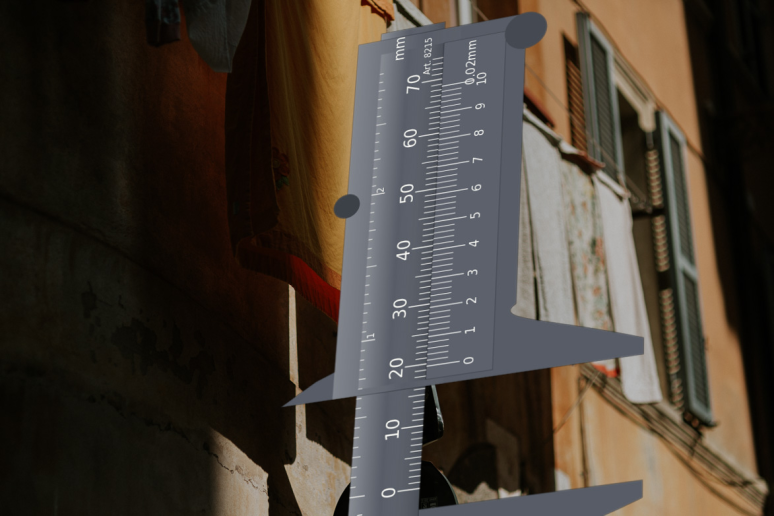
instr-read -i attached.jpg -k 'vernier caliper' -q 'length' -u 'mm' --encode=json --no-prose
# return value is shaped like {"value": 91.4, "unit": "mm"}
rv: {"value": 19.6, "unit": "mm"}
